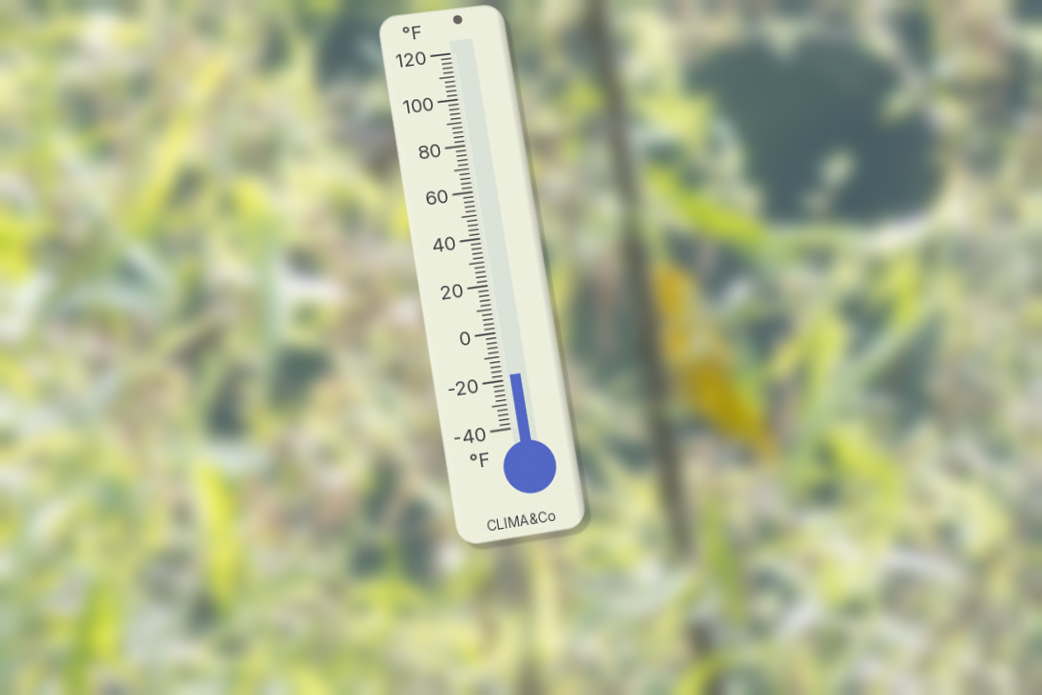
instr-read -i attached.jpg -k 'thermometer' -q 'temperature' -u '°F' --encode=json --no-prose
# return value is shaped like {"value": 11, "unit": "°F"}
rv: {"value": -18, "unit": "°F"}
